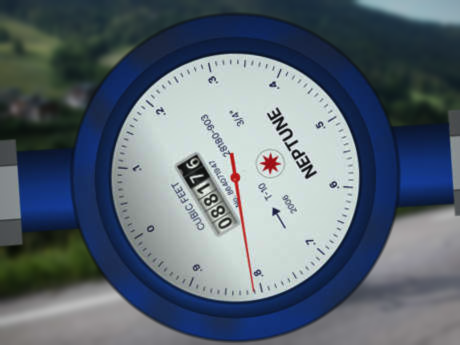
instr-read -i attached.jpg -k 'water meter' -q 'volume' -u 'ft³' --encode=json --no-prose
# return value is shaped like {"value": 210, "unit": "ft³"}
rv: {"value": 88175.81, "unit": "ft³"}
